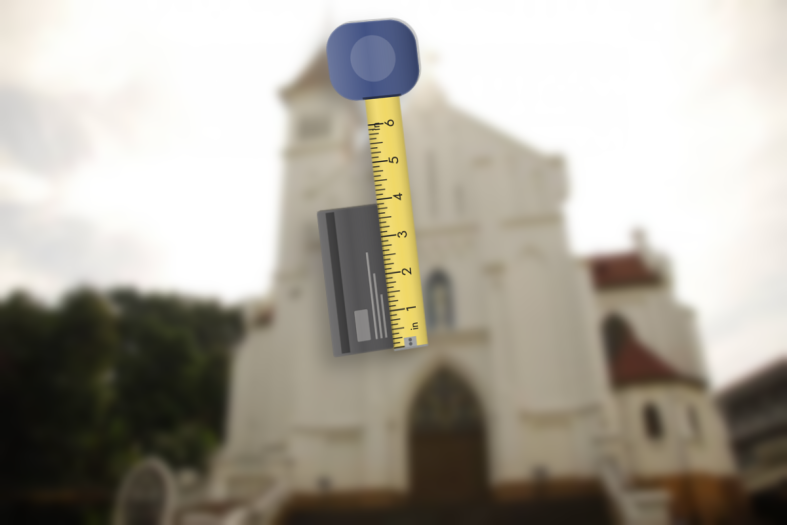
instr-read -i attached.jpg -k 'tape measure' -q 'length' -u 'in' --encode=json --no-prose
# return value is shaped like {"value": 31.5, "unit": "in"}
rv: {"value": 3.875, "unit": "in"}
